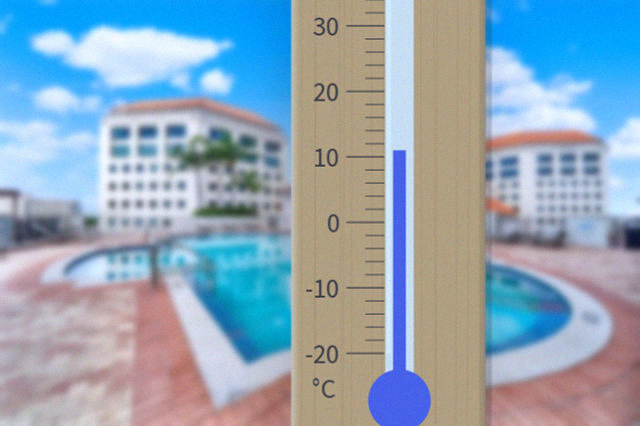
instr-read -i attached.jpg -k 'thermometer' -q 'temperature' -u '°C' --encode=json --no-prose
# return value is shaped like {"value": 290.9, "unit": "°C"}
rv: {"value": 11, "unit": "°C"}
